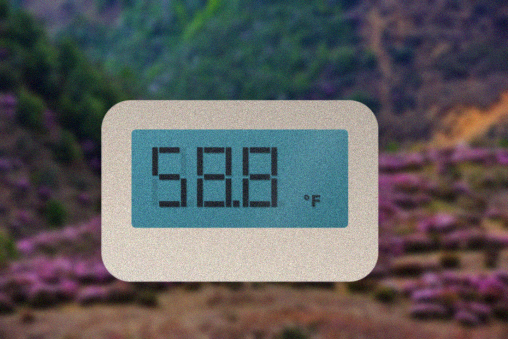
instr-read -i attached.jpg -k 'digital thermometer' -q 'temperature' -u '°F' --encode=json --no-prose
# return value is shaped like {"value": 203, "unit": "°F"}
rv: {"value": 58.8, "unit": "°F"}
